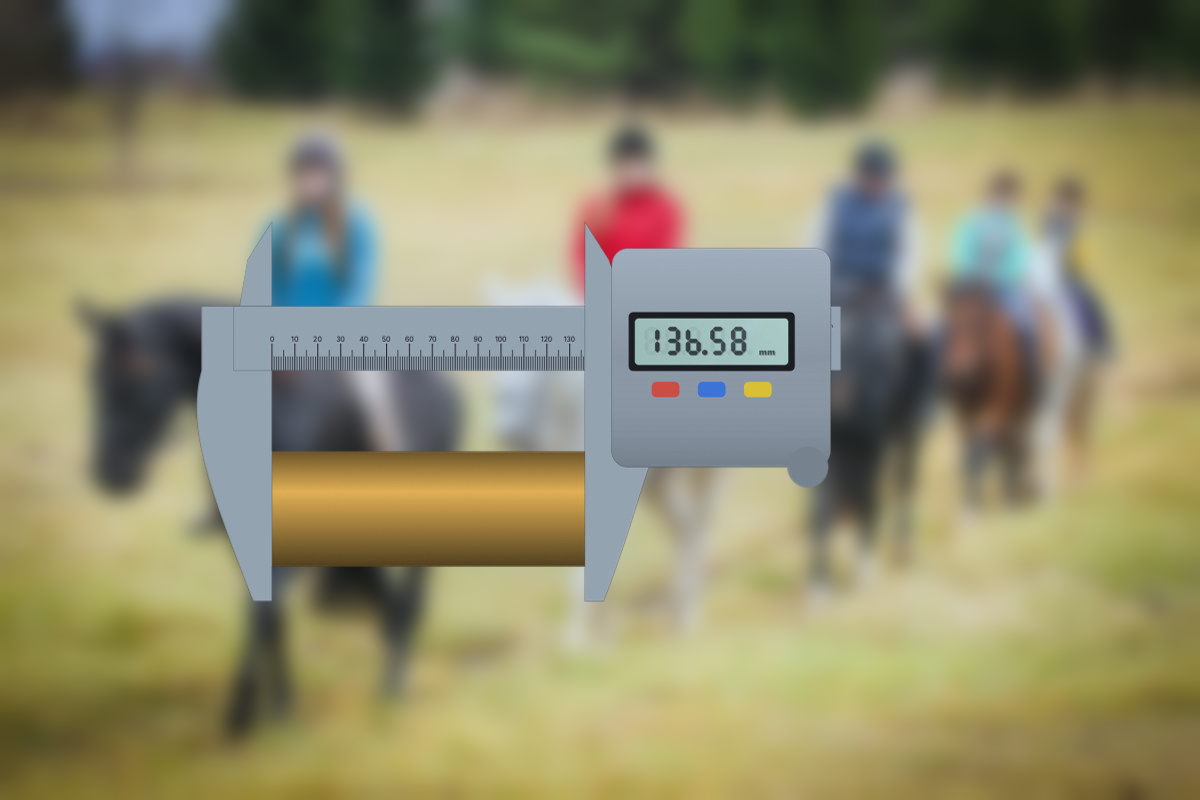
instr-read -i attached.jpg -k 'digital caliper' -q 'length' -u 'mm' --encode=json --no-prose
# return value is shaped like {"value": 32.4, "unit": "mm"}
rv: {"value": 136.58, "unit": "mm"}
